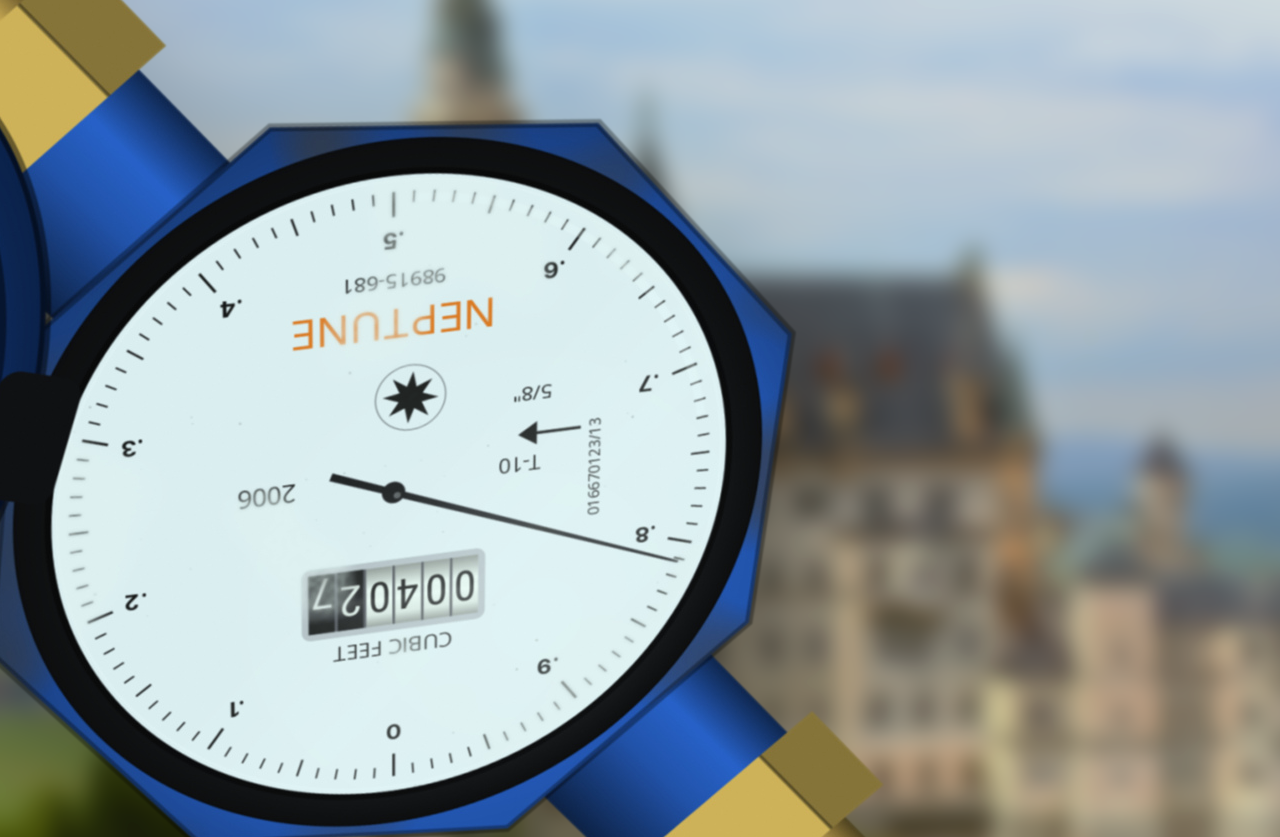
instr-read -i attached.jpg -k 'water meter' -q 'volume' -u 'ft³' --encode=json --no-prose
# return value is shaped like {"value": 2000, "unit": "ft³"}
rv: {"value": 4026.81, "unit": "ft³"}
